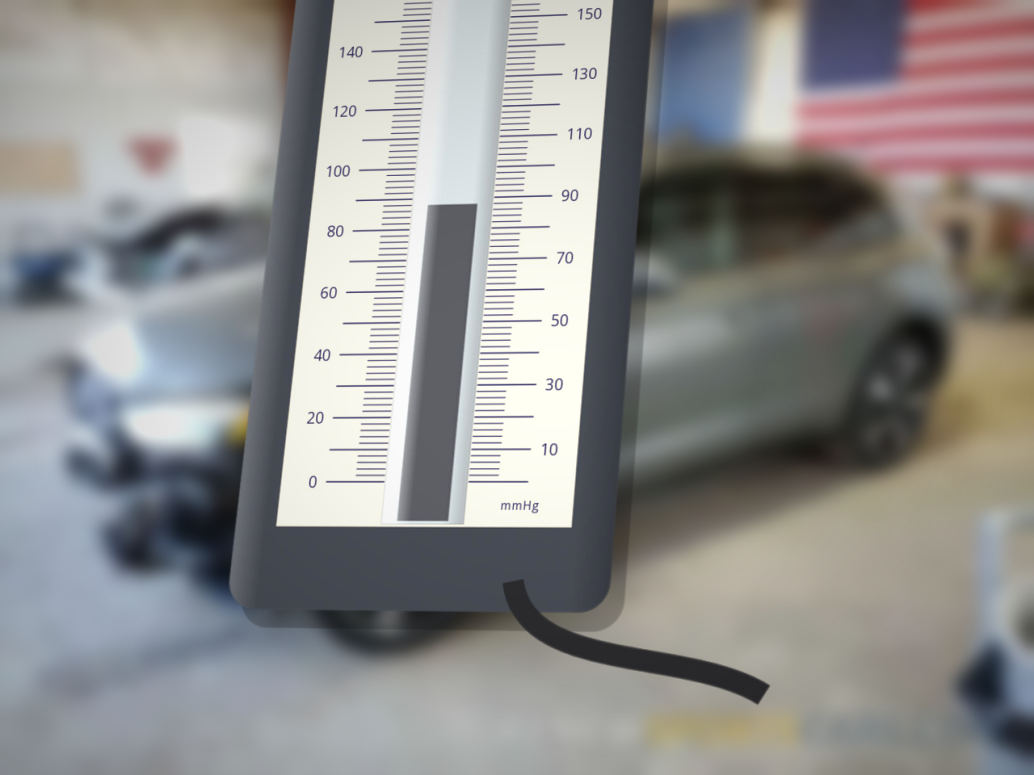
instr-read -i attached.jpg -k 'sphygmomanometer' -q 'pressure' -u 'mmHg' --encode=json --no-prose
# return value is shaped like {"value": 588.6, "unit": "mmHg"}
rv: {"value": 88, "unit": "mmHg"}
